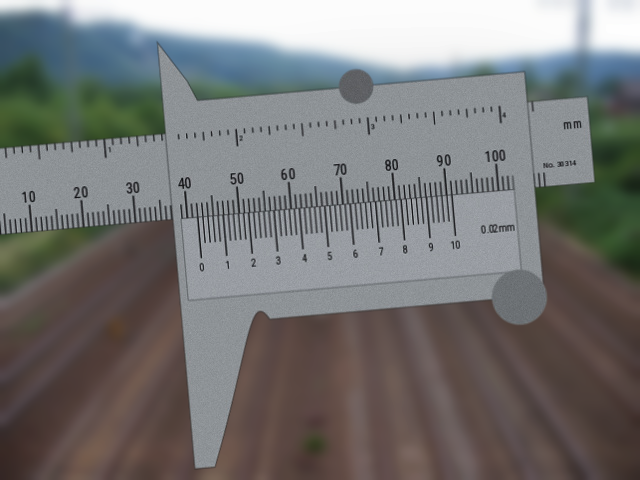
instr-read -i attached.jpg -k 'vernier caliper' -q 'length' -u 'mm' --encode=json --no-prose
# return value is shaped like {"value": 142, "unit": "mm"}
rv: {"value": 42.0, "unit": "mm"}
